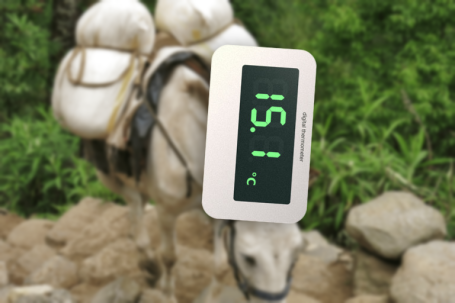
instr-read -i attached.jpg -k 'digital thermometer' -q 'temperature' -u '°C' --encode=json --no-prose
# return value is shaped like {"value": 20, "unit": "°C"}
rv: {"value": 15.1, "unit": "°C"}
